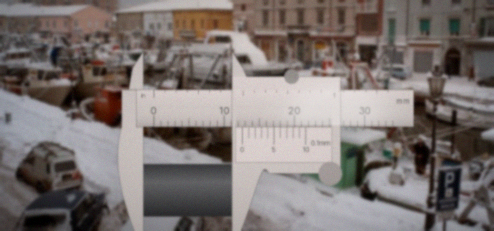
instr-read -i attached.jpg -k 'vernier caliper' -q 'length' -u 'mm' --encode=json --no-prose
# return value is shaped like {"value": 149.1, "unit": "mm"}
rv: {"value": 12.6, "unit": "mm"}
